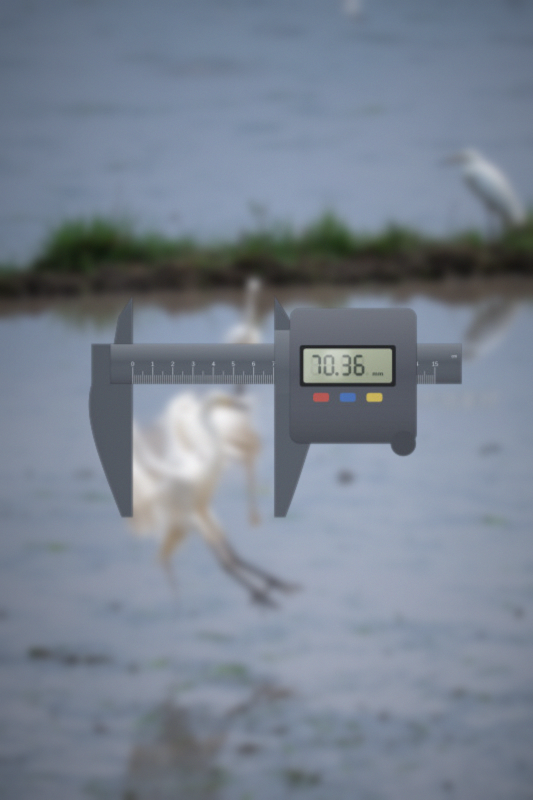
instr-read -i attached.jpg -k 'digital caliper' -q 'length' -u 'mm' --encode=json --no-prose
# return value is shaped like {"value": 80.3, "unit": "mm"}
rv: {"value": 70.36, "unit": "mm"}
